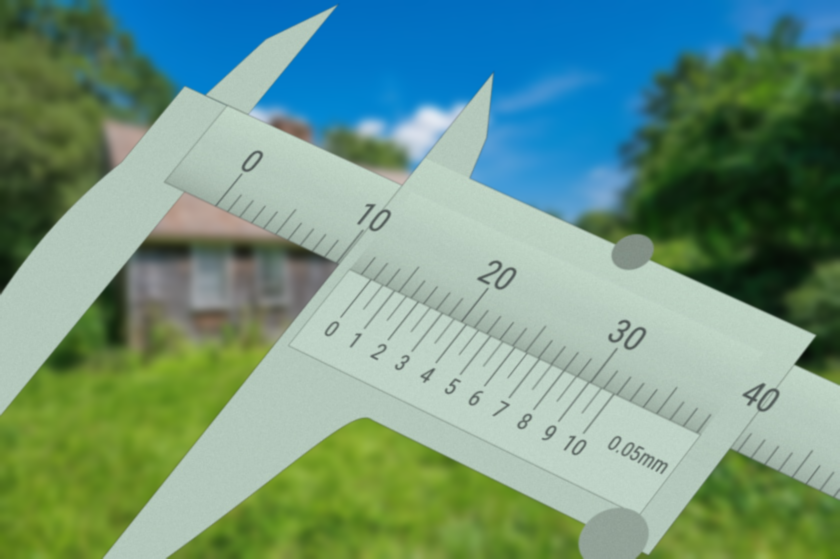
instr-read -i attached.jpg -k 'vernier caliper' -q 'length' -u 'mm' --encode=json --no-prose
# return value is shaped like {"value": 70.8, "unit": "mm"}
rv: {"value": 12.8, "unit": "mm"}
